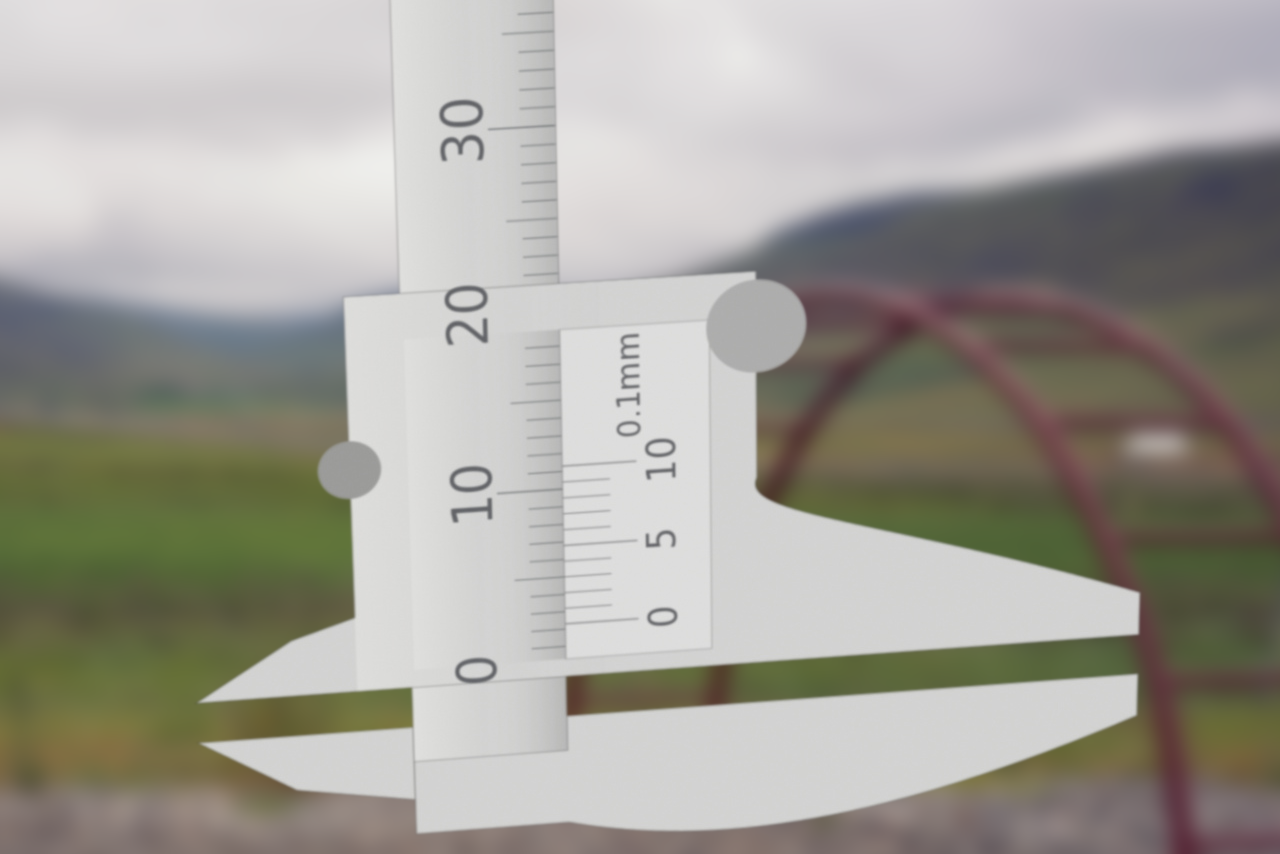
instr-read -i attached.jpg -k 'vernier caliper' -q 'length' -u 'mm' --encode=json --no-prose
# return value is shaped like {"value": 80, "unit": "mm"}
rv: {"value": 2.3, "unit": "mm"}
